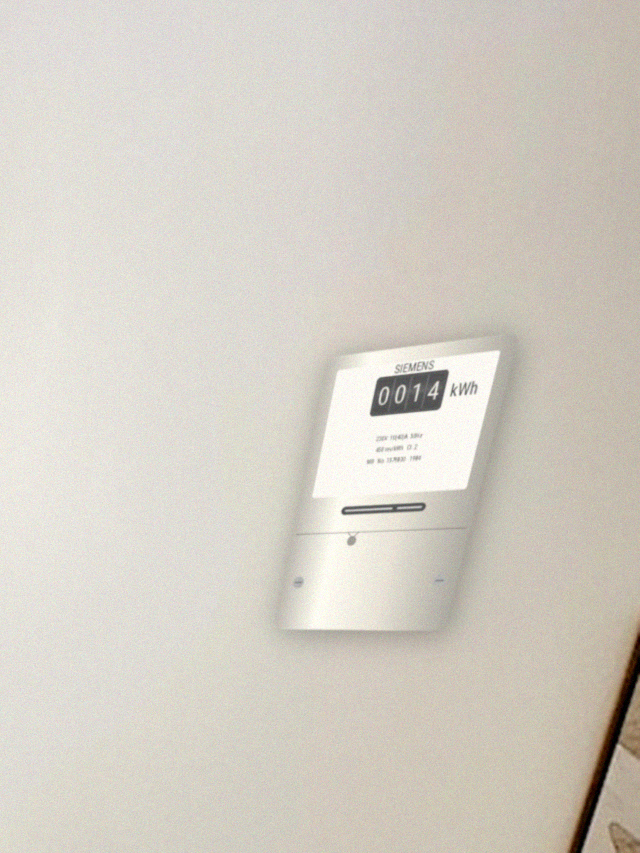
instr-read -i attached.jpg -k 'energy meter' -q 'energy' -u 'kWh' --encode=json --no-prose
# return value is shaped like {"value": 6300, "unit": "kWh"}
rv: {"value": 14, "unit": "kWh"}
